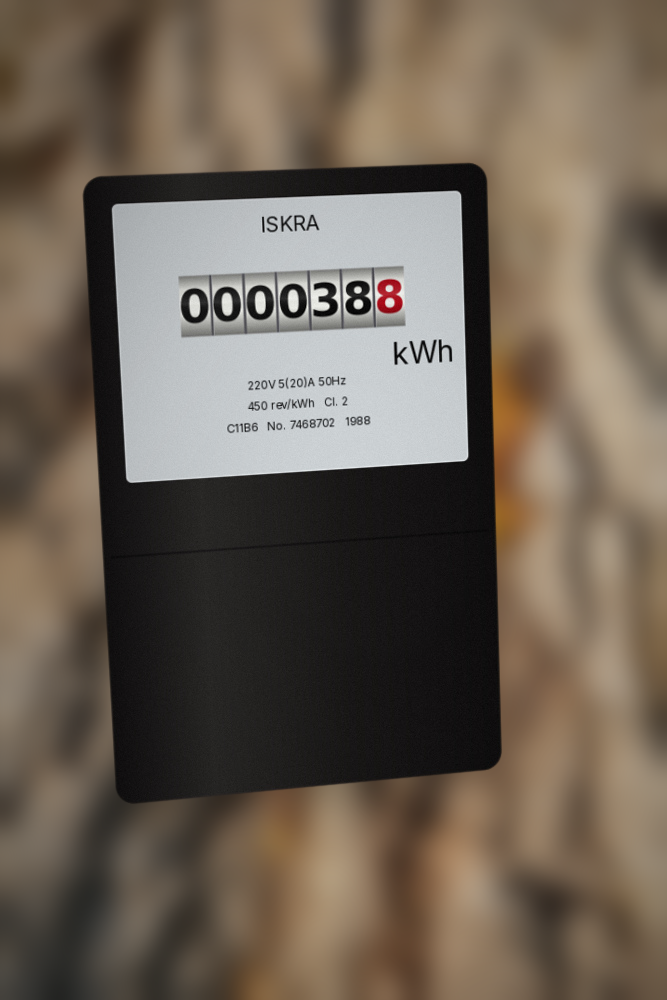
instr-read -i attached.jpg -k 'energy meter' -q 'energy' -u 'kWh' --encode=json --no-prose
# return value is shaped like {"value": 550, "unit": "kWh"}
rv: {"value": 38.8, "unit": "kWh"}
